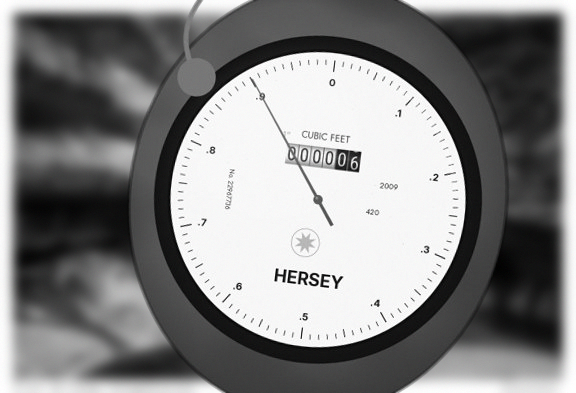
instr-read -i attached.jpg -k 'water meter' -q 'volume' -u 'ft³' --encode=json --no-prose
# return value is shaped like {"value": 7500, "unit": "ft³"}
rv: {"value": 5.90, "unit": "ft³"}
